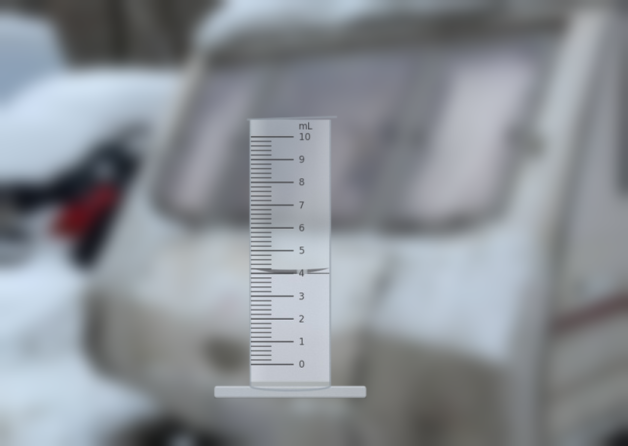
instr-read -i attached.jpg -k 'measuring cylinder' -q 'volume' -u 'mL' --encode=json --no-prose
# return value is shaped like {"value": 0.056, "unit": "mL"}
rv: {"value": 4, "unit": "mL"}
